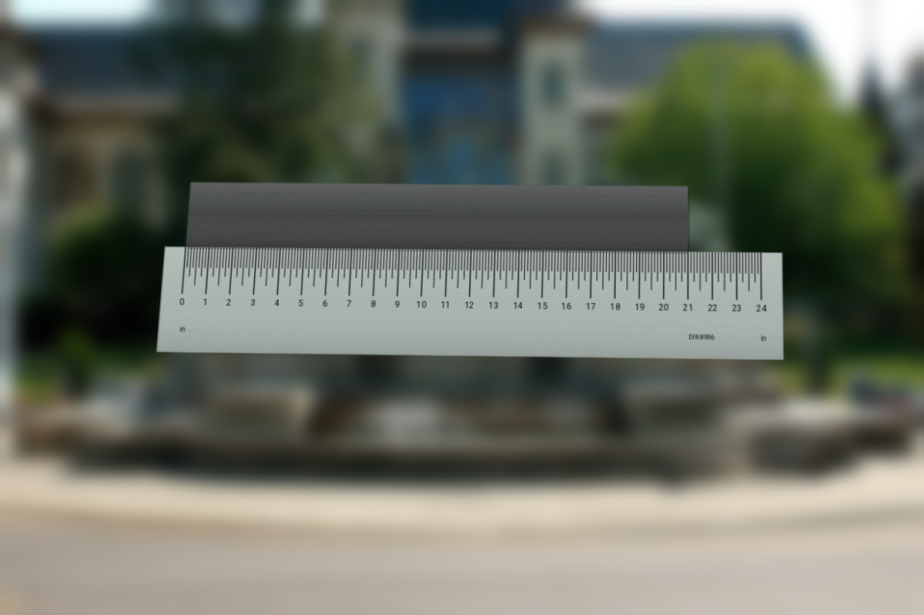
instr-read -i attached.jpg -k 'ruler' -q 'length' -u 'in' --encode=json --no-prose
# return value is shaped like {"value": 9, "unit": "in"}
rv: {"value": 21, "unit": "in"}
